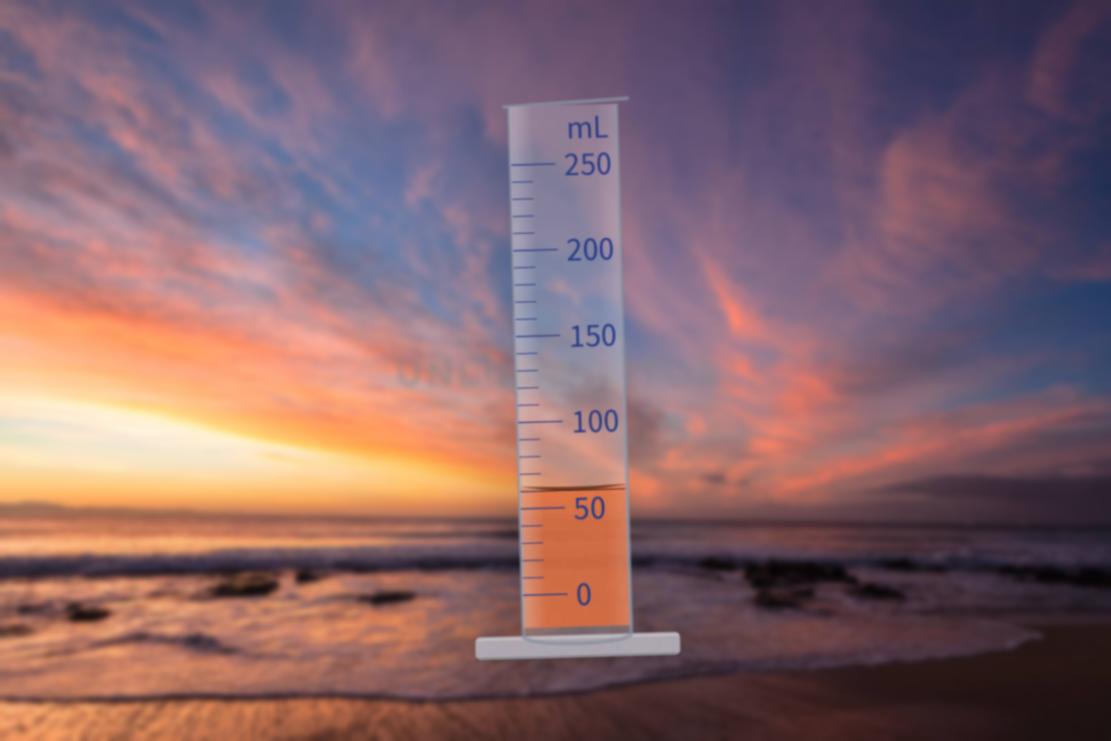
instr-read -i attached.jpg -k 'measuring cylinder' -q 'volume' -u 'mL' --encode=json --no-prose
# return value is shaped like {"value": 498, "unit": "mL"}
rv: {"value": 60, "unit": "mL"}
